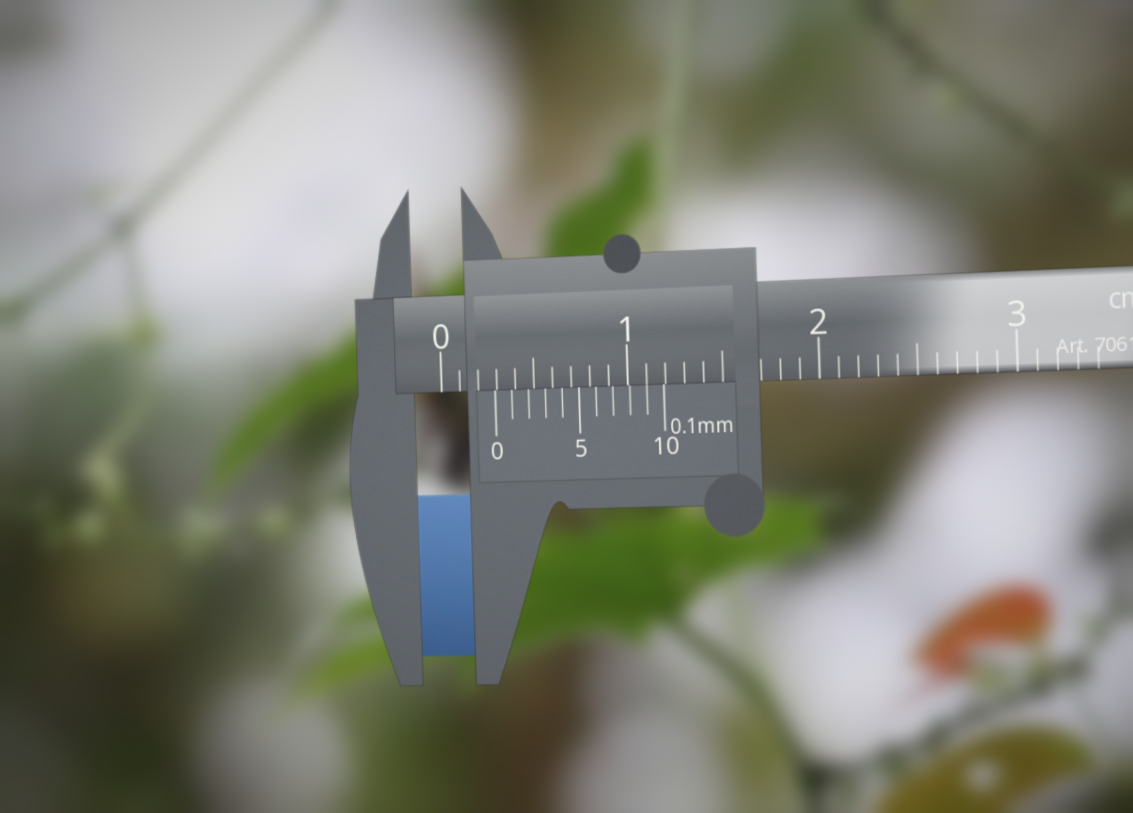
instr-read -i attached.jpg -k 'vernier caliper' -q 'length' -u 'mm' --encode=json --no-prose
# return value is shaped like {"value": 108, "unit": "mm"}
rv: {"value": 2.9, "unit": "mm"}
